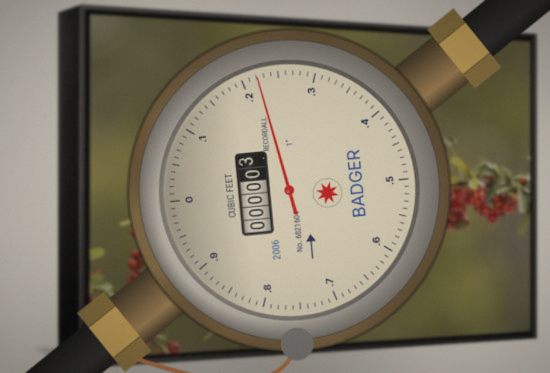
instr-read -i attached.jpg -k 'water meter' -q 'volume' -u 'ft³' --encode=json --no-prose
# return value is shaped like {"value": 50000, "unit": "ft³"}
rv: {"value": 3.22, "unit": "ft³"}
